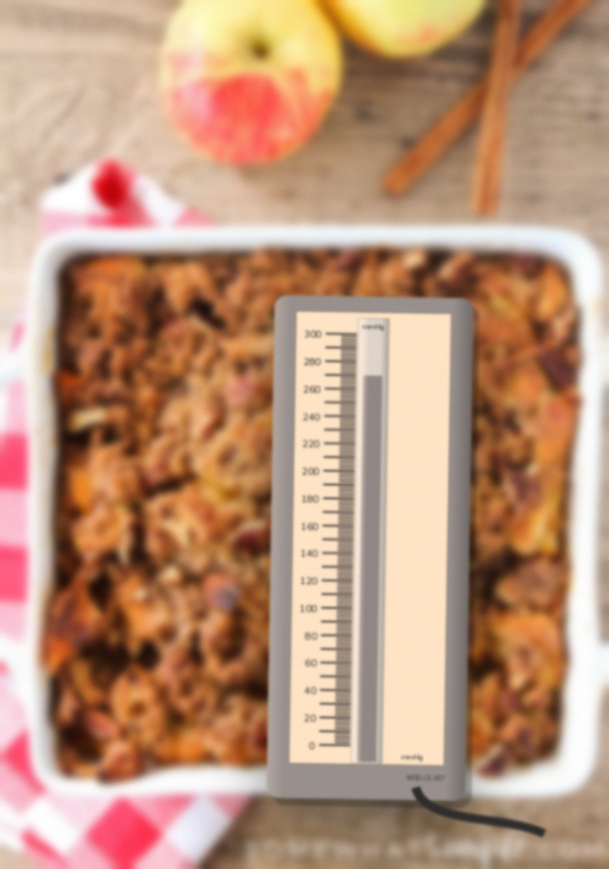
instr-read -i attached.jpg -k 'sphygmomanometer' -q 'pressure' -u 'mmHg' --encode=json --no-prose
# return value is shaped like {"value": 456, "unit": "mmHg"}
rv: {"value": 270, "unit": "mmHg"}
